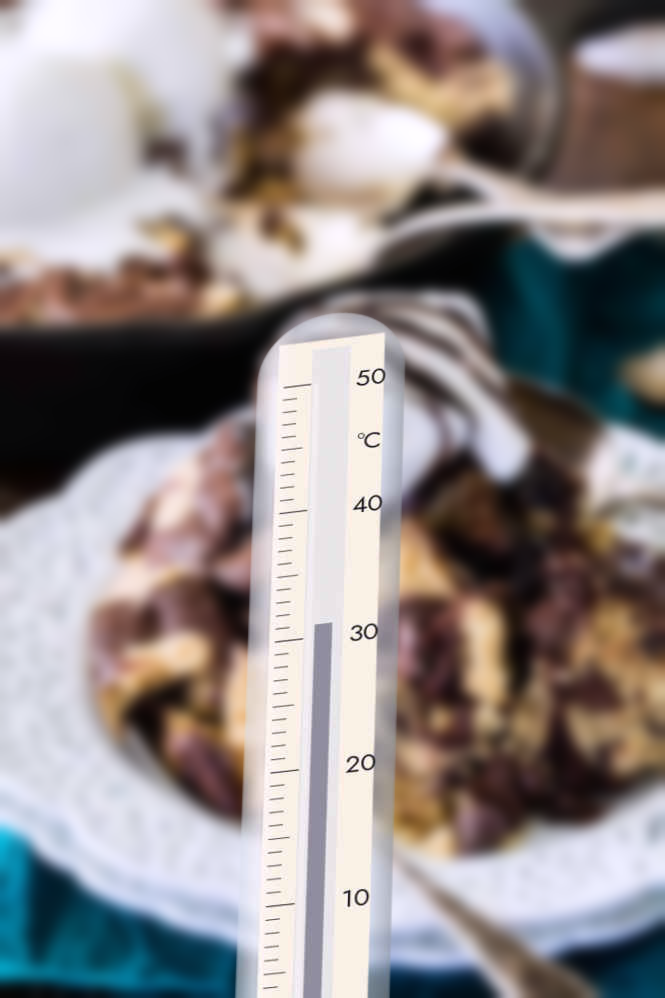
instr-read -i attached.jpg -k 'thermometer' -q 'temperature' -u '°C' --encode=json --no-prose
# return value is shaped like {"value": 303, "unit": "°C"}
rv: {"value": 31, "unit": "°C"}
